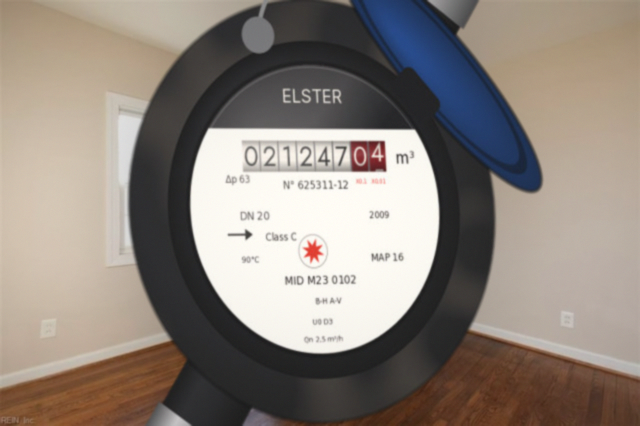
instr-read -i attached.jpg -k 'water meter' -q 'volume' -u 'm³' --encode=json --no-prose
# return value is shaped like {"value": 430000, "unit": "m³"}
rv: {"value": 21247.04, "unit": "m³"}
